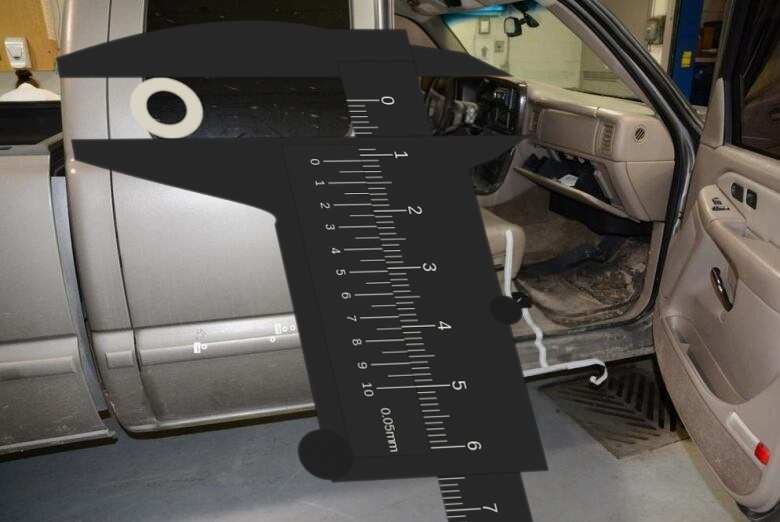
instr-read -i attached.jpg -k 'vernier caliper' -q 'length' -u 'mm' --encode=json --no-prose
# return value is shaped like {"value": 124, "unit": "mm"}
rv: {"value": 11.0, "unit": "mm"}
